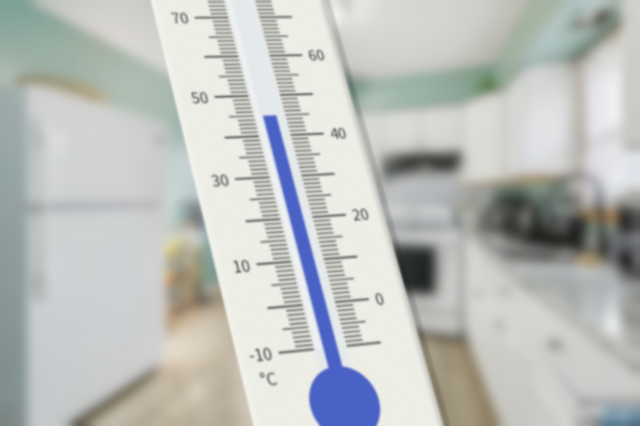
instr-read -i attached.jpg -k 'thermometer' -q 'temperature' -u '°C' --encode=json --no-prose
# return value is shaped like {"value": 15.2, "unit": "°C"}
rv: {"value": 45, "unit": "°C"}
